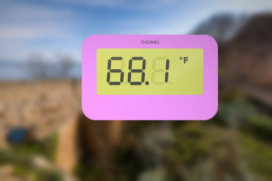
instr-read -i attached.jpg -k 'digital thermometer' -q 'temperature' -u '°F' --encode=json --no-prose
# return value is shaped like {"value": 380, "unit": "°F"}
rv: {"value": 68.1, "unit": "°F"}
